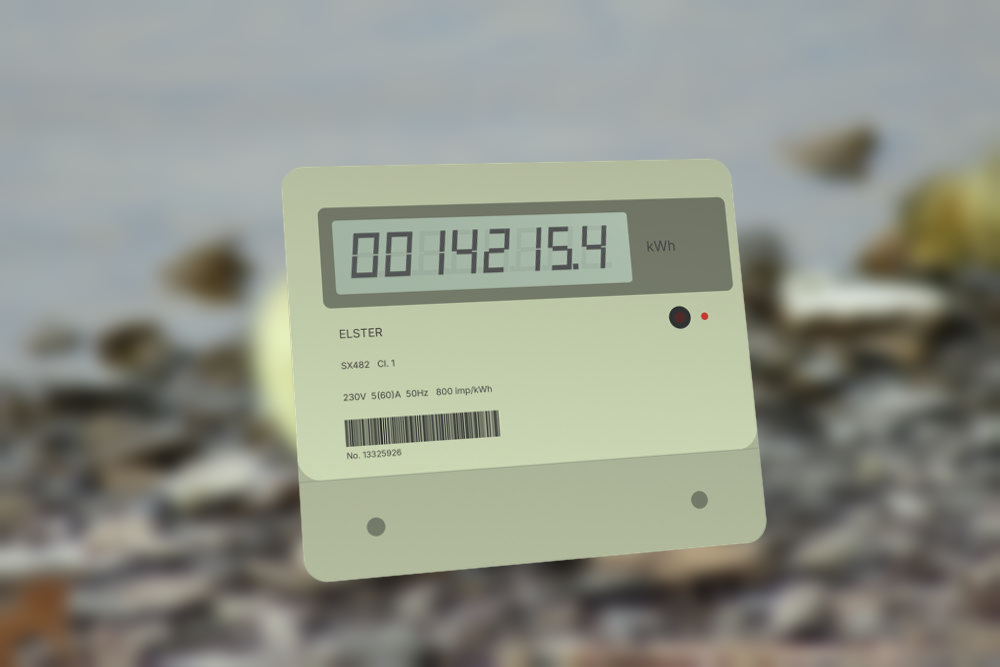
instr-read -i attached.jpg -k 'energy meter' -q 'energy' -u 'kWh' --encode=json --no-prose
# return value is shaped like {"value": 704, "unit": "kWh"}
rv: {"value": 14215.4, "unit": "kWh"}
